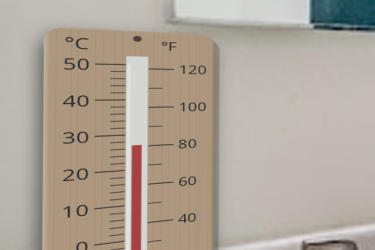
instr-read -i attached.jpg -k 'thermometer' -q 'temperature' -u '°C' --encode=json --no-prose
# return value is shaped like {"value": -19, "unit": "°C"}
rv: {"value": 27, "unit": "°C"}
